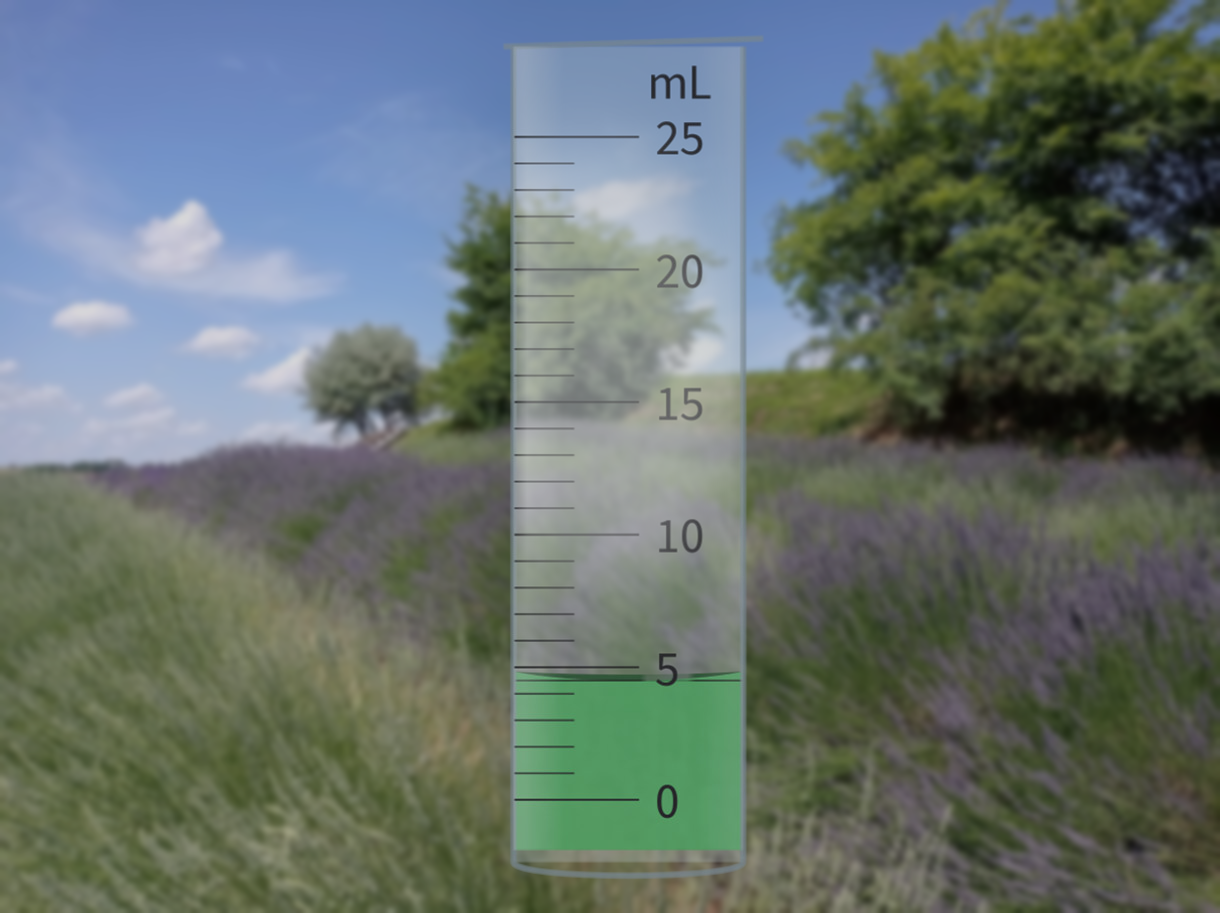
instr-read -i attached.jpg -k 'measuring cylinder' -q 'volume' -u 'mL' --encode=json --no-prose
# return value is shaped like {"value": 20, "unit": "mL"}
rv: {"value": 4.5, "unit": "mL"}
